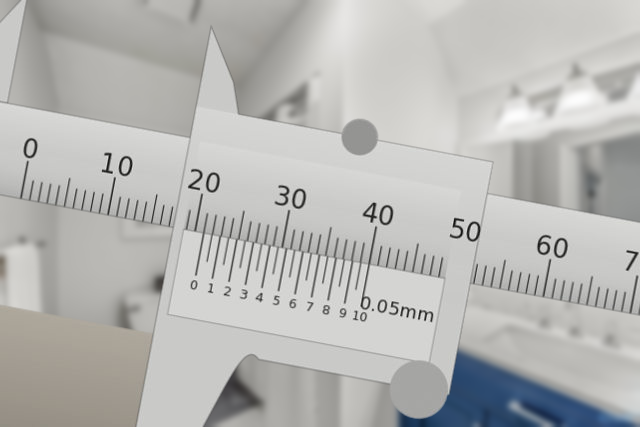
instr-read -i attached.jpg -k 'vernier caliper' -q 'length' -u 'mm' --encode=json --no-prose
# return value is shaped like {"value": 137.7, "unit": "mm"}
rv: {"value": 21.0, "unit": "mm"}
